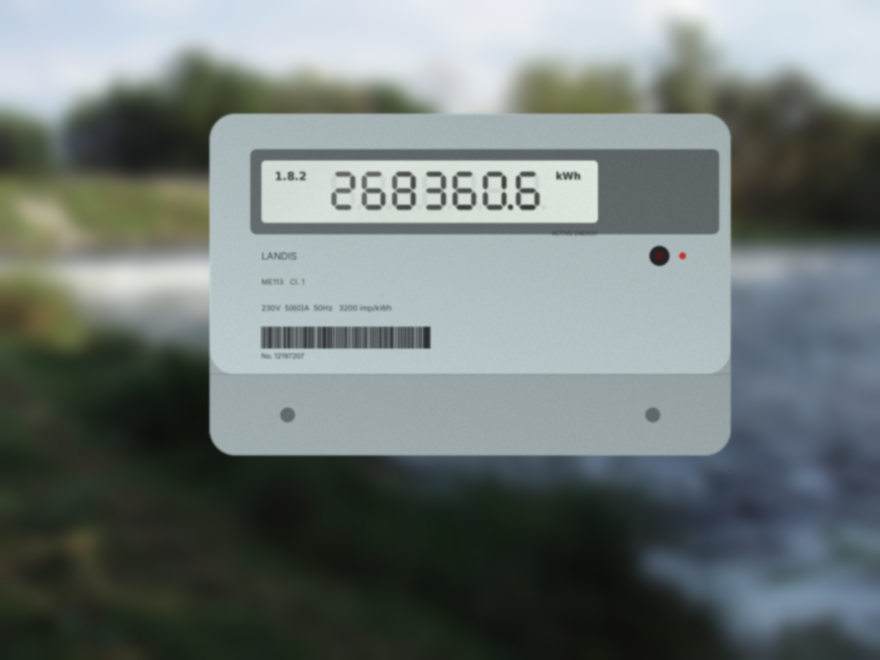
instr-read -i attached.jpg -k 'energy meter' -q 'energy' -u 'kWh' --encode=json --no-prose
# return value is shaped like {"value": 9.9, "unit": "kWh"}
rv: {"value": 268360.6, "unit": "kWh"}
